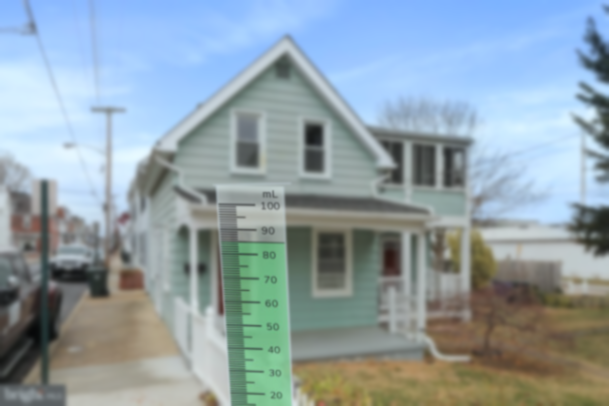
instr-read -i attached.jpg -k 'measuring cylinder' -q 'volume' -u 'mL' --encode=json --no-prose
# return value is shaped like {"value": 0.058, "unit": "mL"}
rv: {"value": 85, "unit": "mL"}
